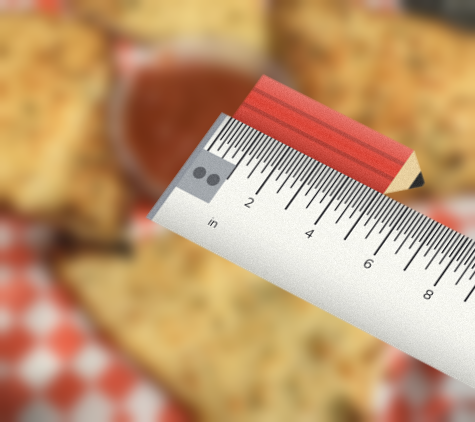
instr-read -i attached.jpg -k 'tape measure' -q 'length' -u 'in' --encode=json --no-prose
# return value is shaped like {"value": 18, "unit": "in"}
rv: {"value": 6, "unit": "in"}
